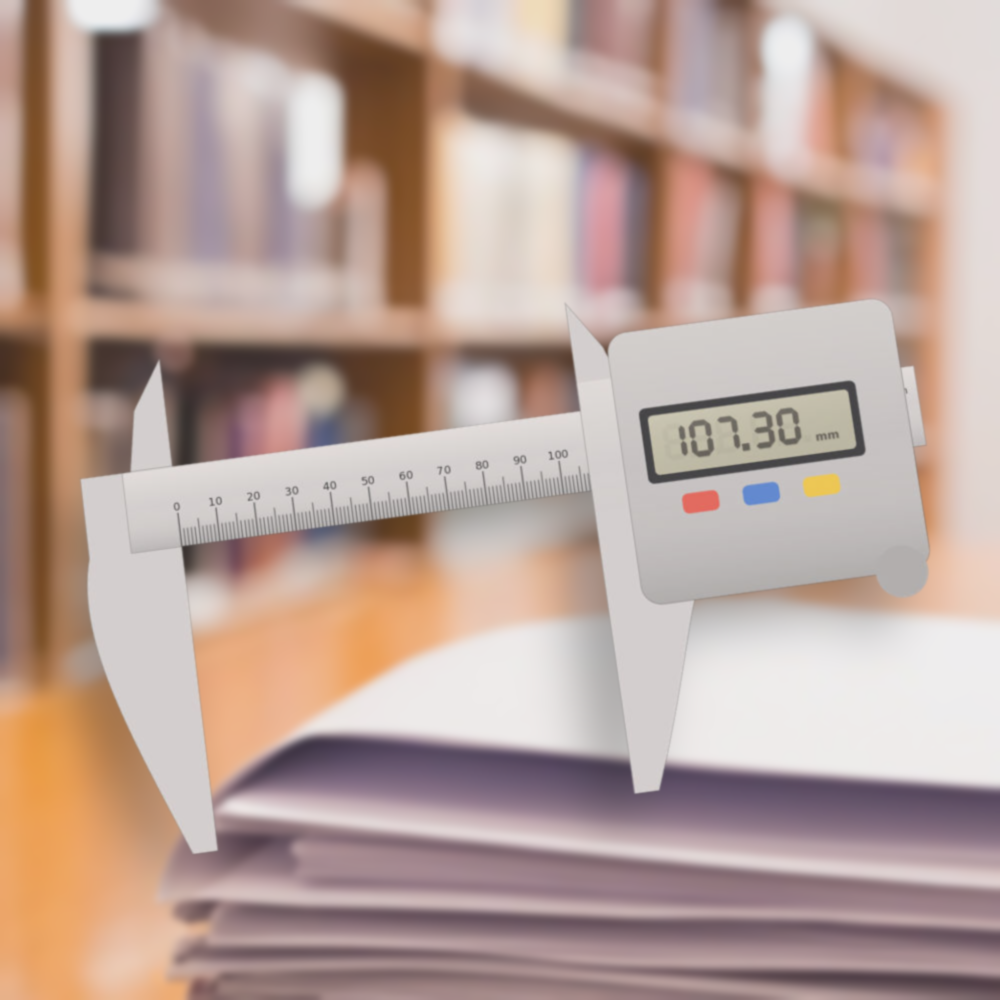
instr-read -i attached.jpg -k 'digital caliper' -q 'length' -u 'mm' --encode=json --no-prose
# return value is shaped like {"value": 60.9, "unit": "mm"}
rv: {"value": 107.30, "unit": "mm"}
